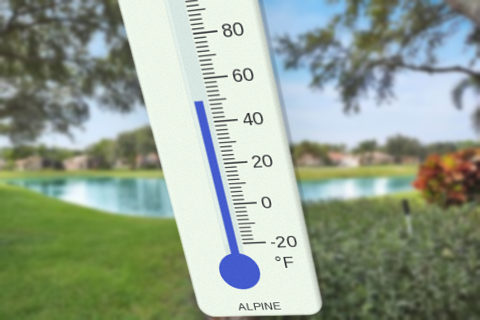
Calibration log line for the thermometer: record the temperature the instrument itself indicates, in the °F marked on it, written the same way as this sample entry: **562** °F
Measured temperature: **50** °F
